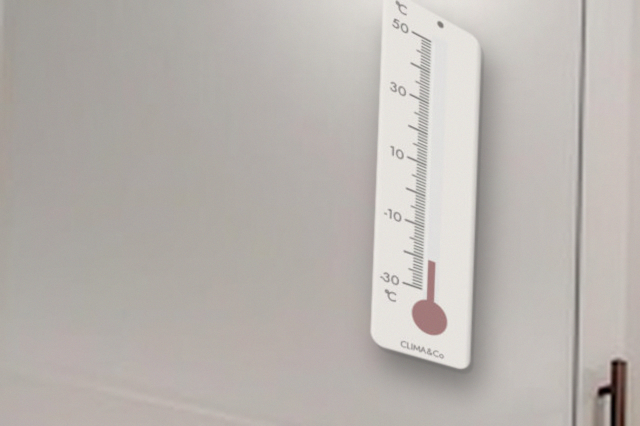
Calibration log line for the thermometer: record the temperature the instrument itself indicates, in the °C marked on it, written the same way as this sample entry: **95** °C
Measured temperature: **-20** °C
